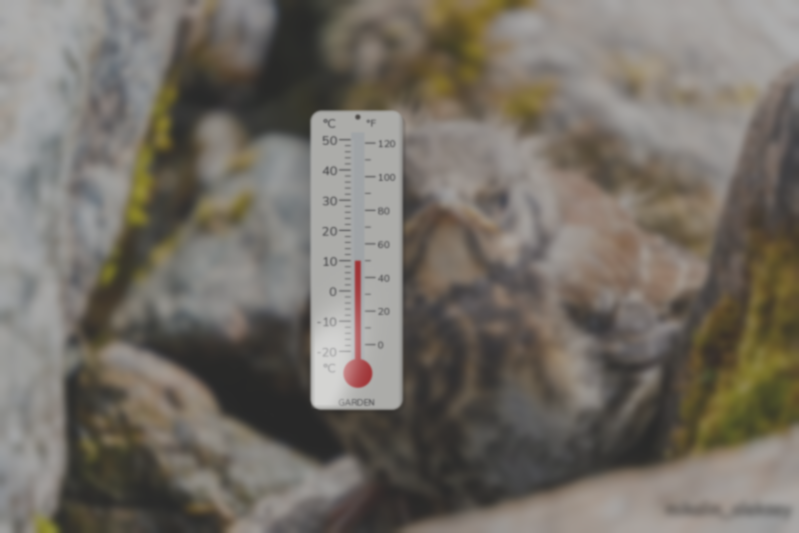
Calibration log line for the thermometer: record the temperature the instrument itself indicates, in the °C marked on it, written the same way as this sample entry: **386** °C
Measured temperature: **10** °C
